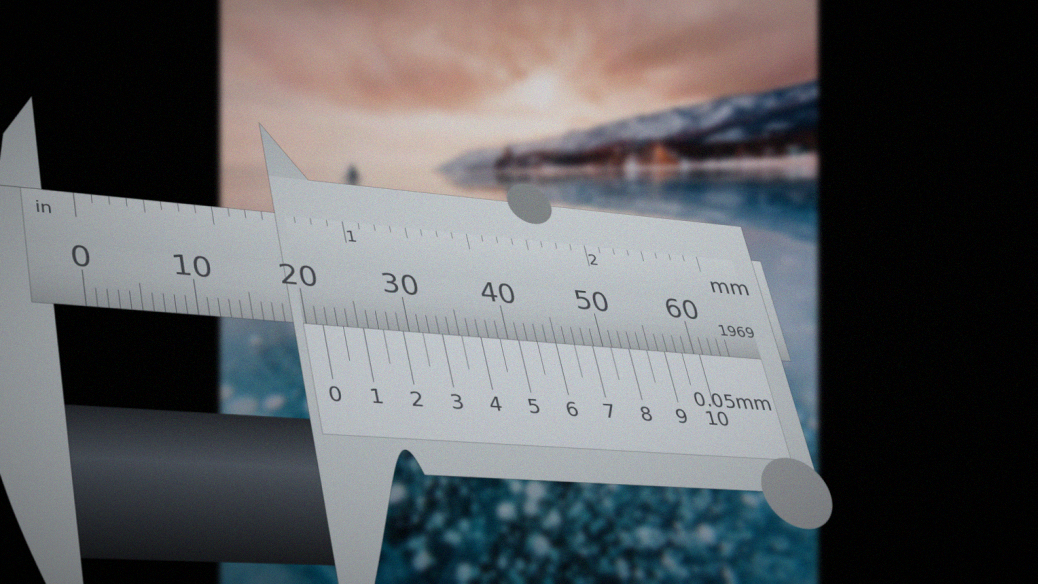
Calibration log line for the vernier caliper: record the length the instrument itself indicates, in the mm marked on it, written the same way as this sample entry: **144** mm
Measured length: **21.6** mm
